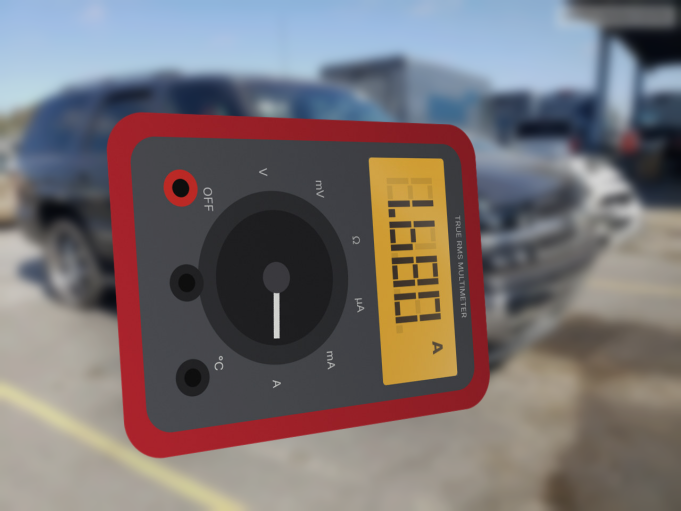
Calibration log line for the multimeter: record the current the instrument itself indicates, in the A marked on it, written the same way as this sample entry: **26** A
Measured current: **1.680** A
